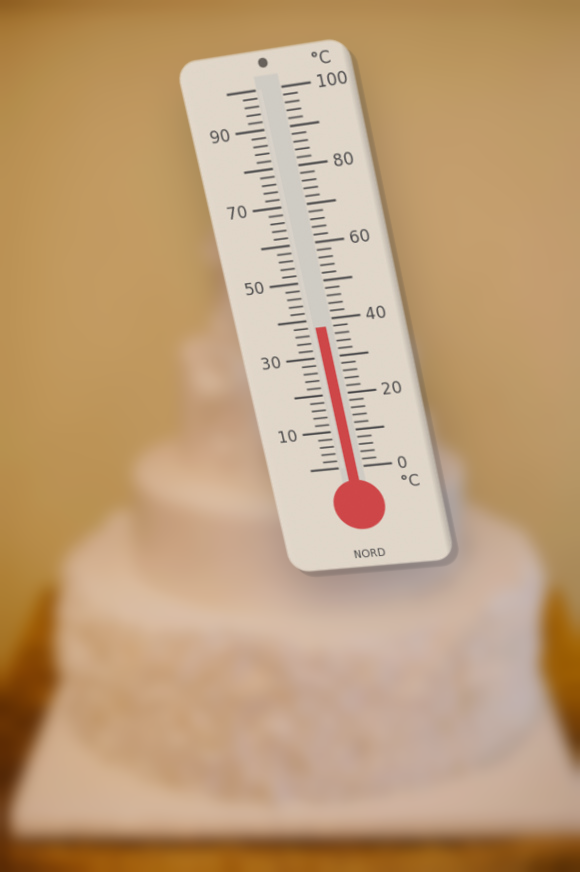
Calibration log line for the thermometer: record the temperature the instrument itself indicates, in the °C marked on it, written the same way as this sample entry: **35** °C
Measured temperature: **38** °C
